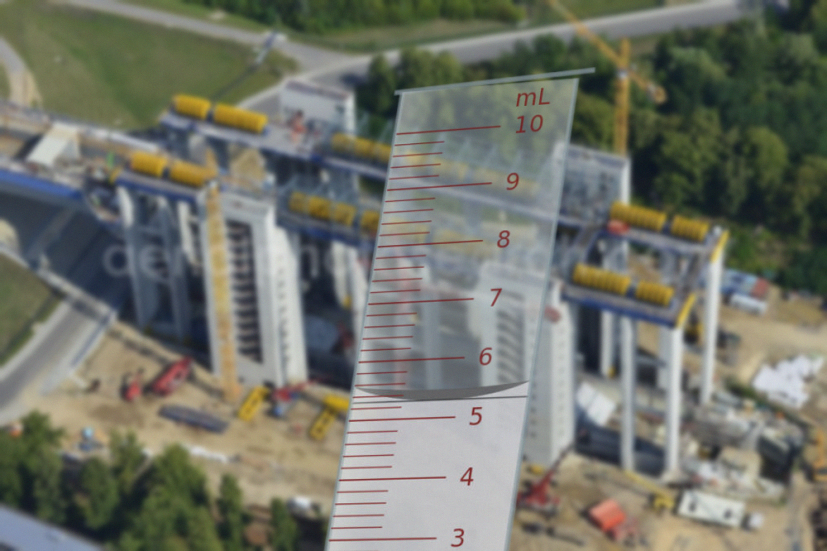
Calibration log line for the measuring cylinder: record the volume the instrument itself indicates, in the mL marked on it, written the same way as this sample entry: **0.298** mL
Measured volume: **5.3** mL
